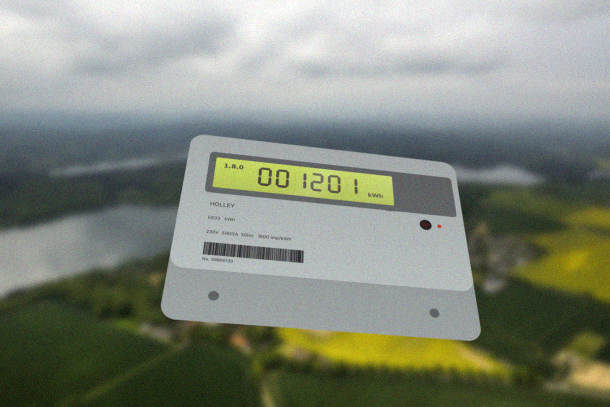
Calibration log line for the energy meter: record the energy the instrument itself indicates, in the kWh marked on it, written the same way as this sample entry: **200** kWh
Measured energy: **1201** kWh
